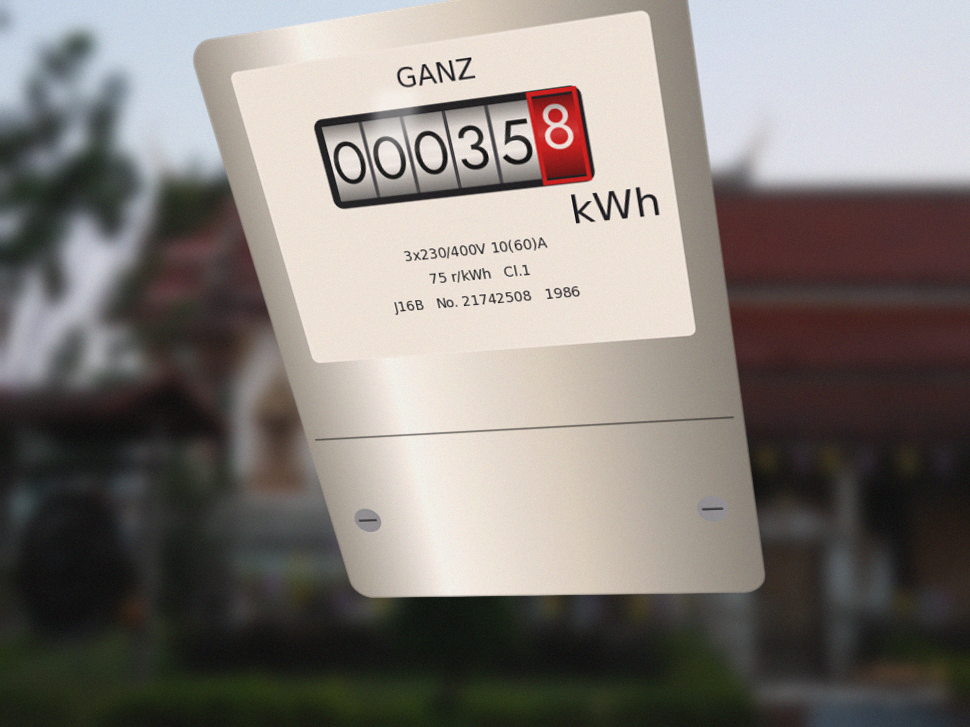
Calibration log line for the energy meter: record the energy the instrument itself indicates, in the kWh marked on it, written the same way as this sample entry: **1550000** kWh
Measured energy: **35.8** kWh
